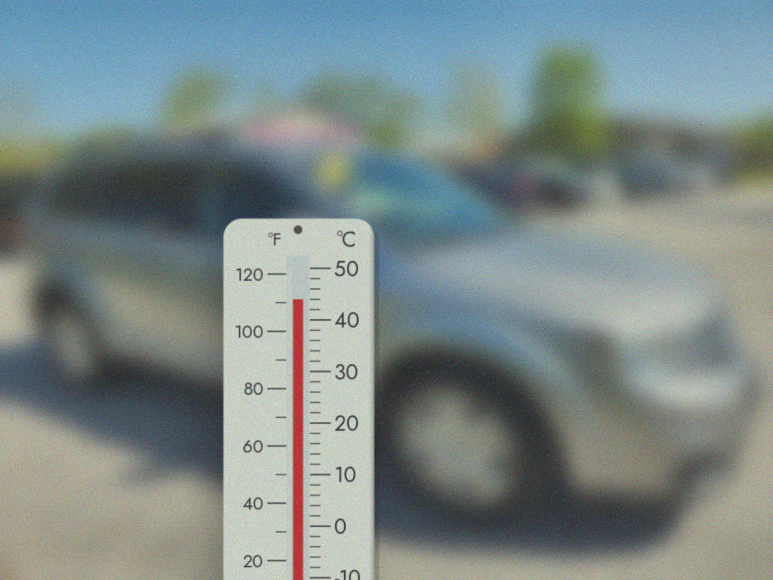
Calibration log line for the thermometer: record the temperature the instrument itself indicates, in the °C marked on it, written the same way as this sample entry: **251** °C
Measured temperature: **44** °C
